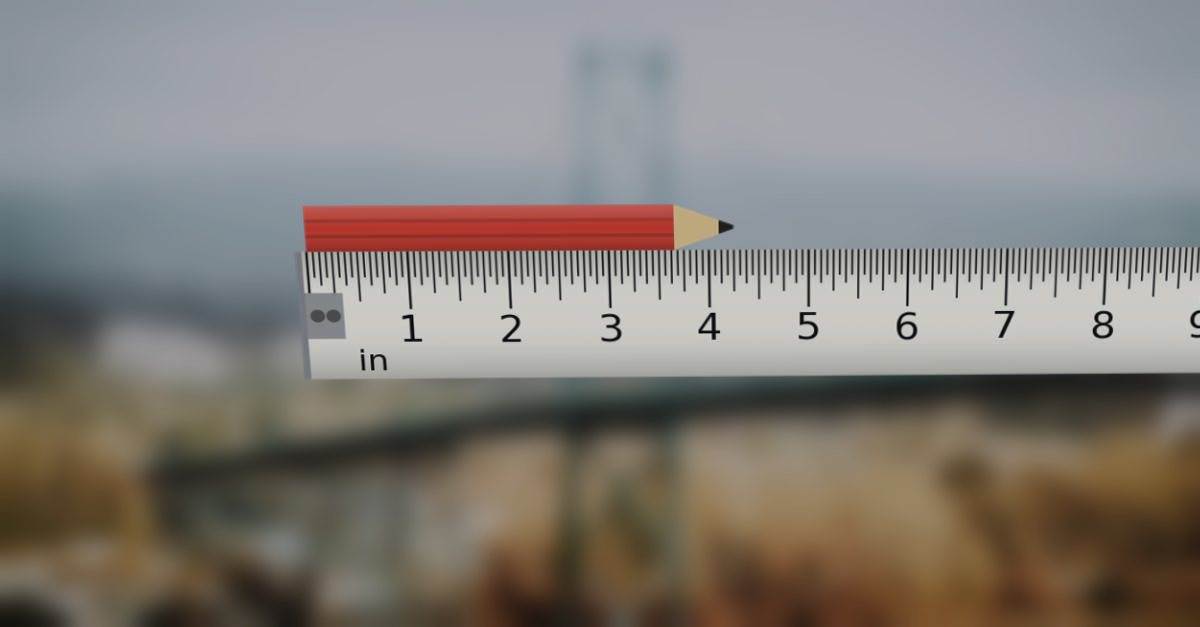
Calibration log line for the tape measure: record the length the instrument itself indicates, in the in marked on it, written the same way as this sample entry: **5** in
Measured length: **4.25** in
